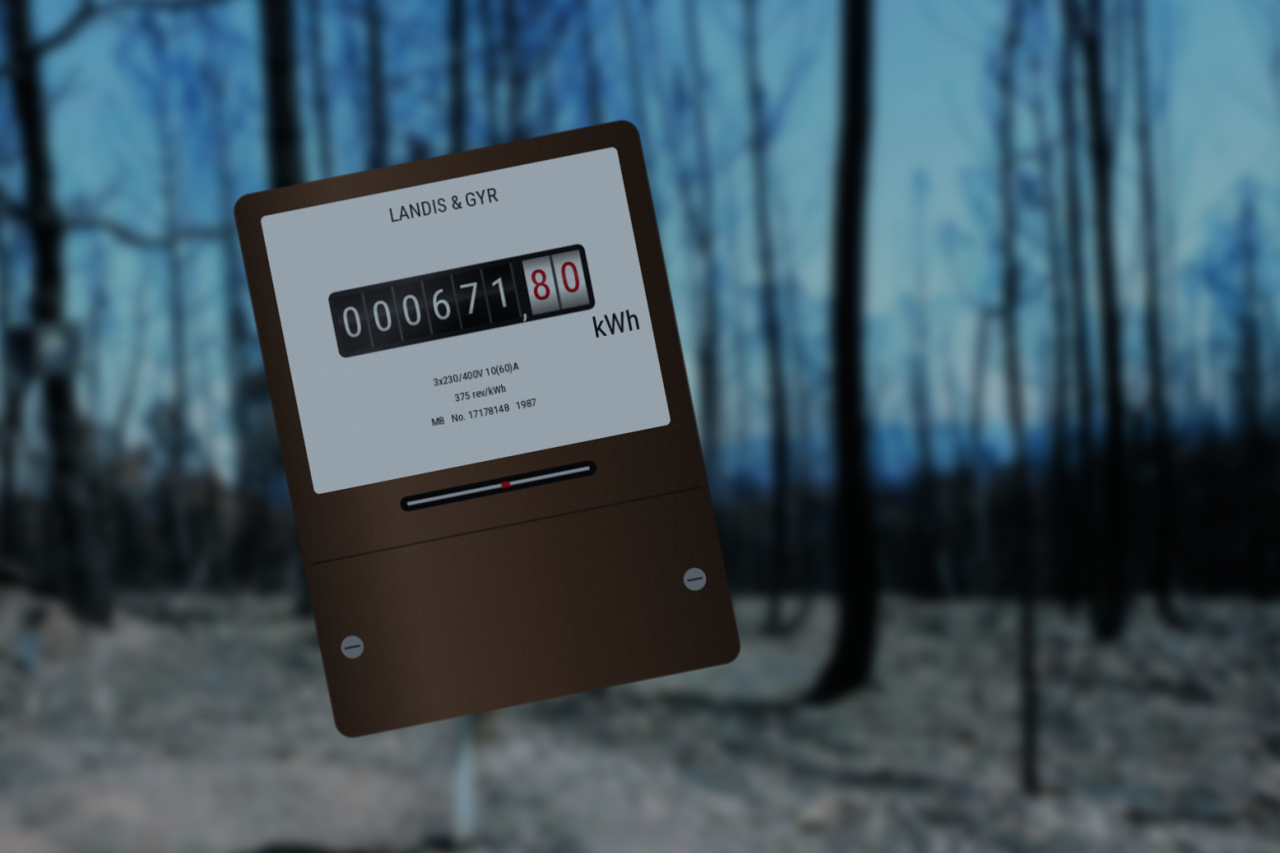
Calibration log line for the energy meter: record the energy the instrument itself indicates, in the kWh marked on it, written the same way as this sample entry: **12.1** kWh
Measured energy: **671.80** kWh
